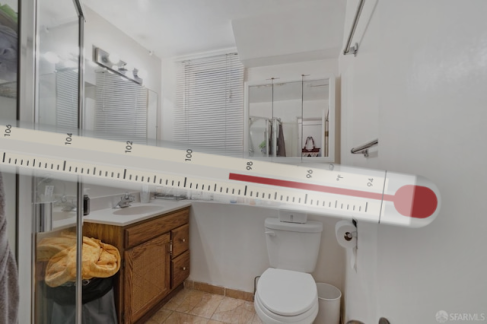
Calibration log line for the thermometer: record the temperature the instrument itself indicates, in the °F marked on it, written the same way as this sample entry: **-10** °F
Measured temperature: **98.6** °F
